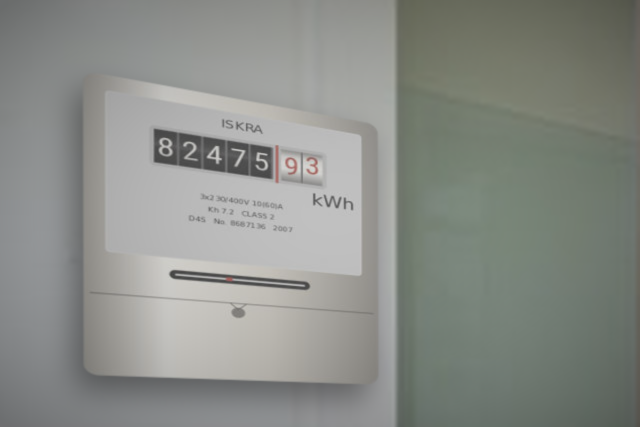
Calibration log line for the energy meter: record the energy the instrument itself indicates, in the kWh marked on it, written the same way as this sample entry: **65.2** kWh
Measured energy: **82475.93** kWh
